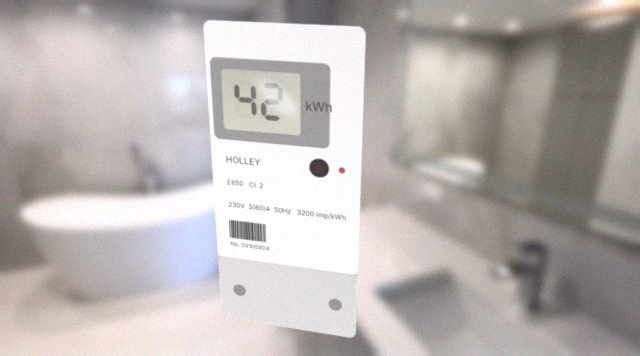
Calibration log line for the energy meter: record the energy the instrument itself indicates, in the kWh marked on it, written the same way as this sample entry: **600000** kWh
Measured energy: **42** kWh
